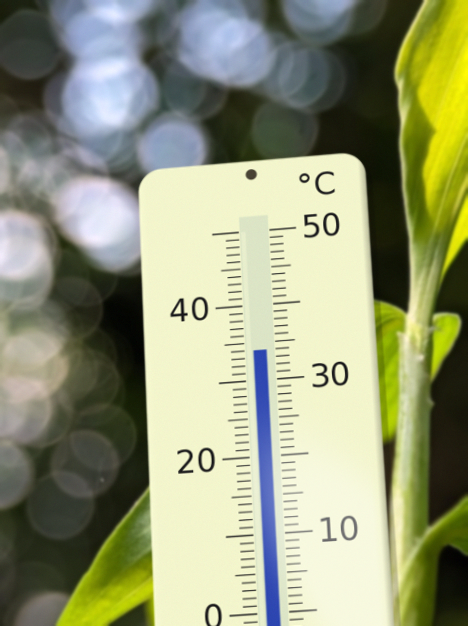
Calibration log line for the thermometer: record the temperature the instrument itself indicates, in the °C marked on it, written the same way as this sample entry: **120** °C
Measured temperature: **34** °C
